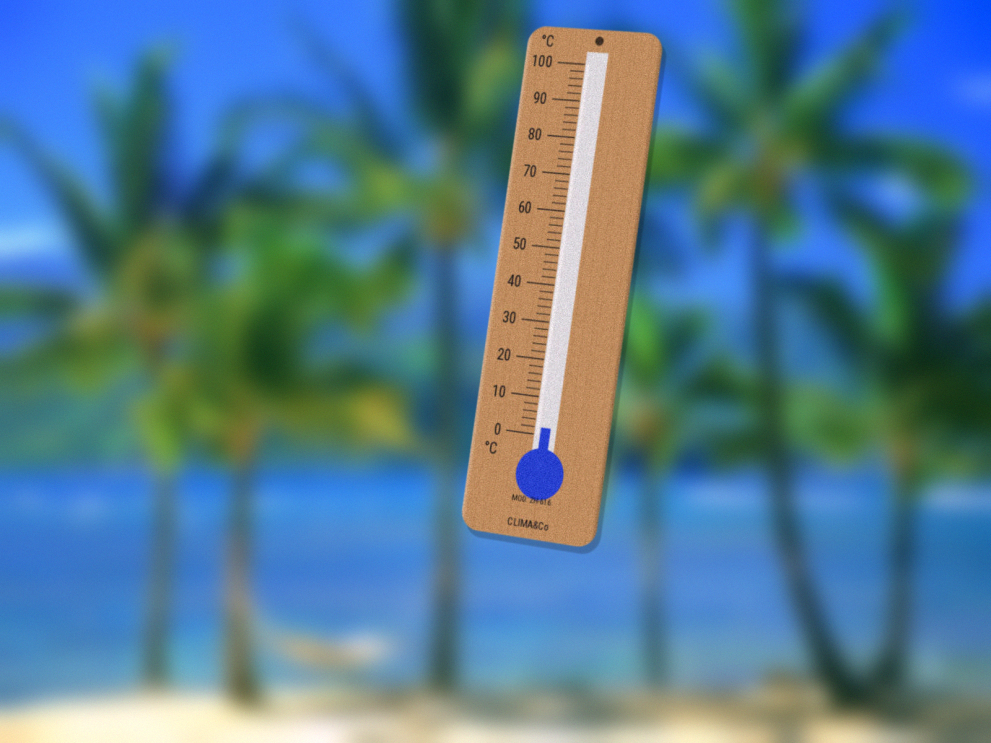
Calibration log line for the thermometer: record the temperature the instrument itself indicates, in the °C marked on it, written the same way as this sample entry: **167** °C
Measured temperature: **2** °C
